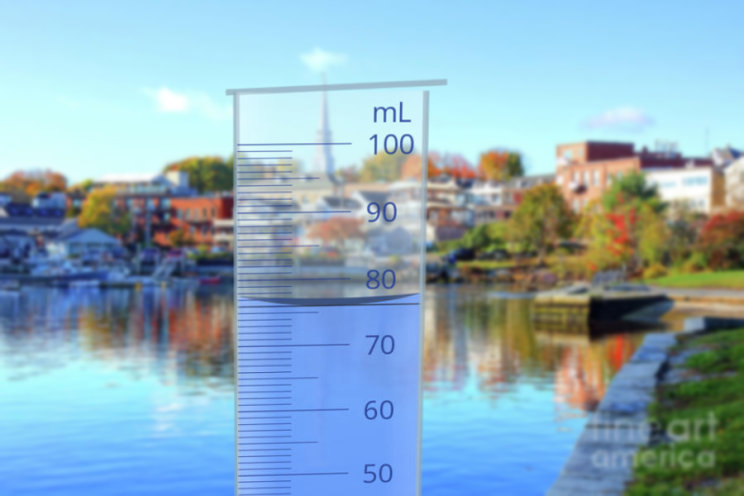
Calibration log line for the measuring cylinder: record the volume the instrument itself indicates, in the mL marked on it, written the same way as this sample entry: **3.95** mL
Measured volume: **76** mL
